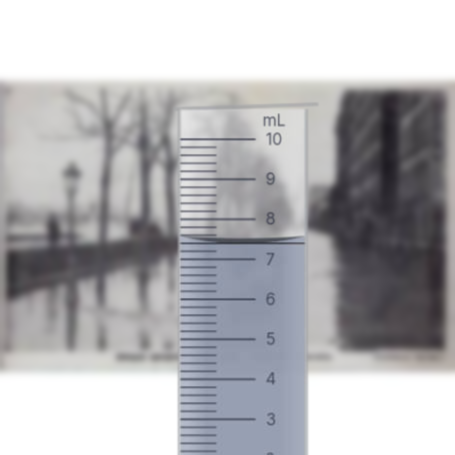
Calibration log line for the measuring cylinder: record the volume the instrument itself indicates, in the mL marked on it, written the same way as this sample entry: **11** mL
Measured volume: **7.4** mL
